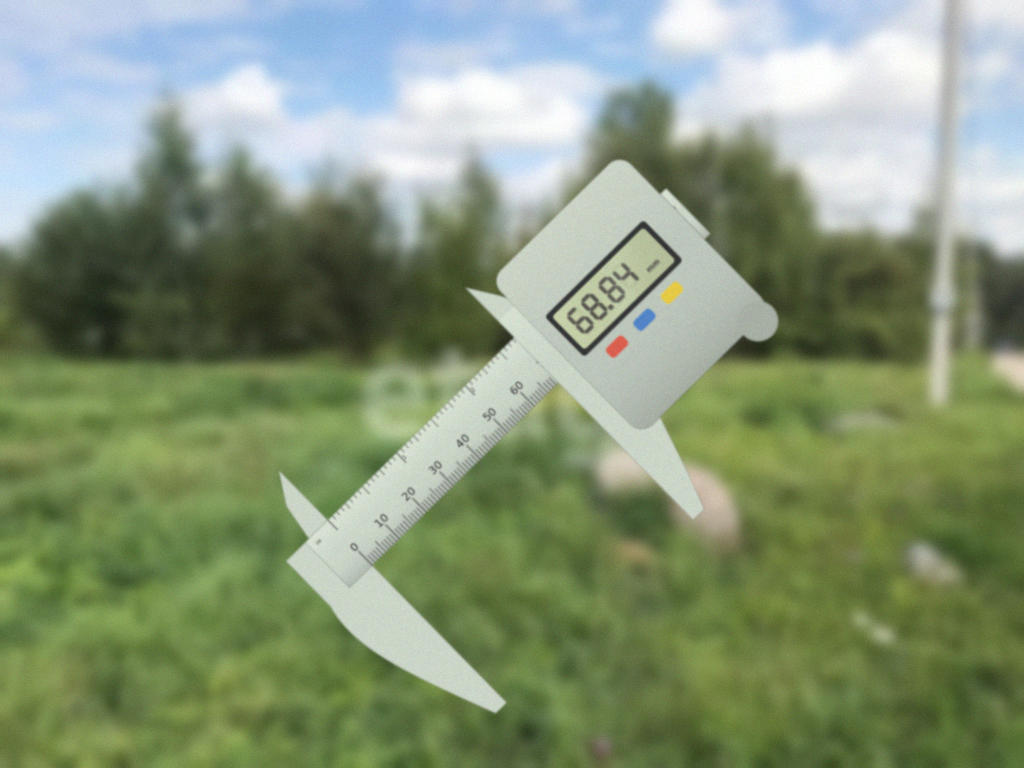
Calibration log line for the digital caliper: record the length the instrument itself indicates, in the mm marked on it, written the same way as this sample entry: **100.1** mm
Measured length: **68.84** mm
